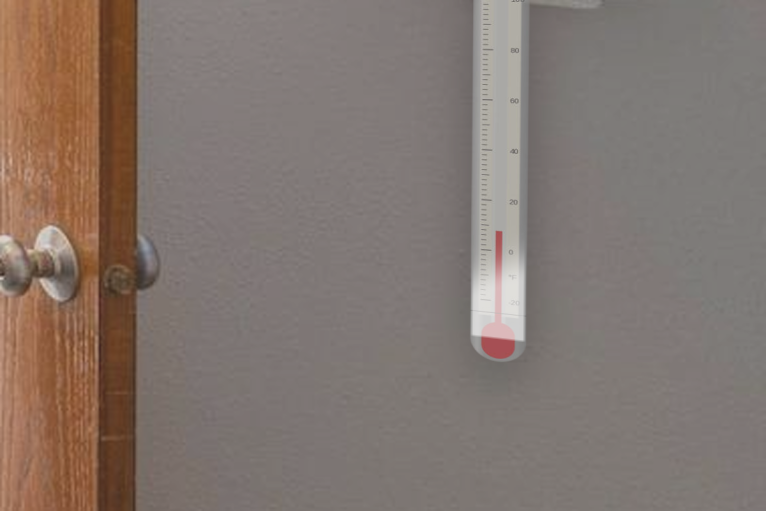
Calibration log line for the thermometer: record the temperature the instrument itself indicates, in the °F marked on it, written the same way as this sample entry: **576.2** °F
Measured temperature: **8** °F
